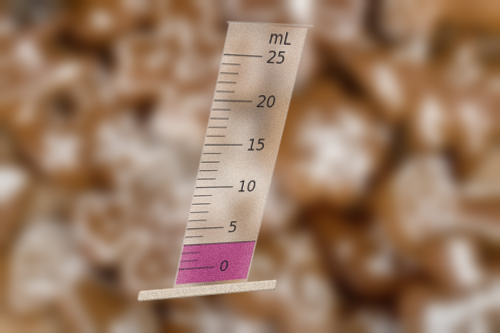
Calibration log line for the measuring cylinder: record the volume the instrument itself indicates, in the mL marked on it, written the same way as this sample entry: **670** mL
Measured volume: **3** mL
